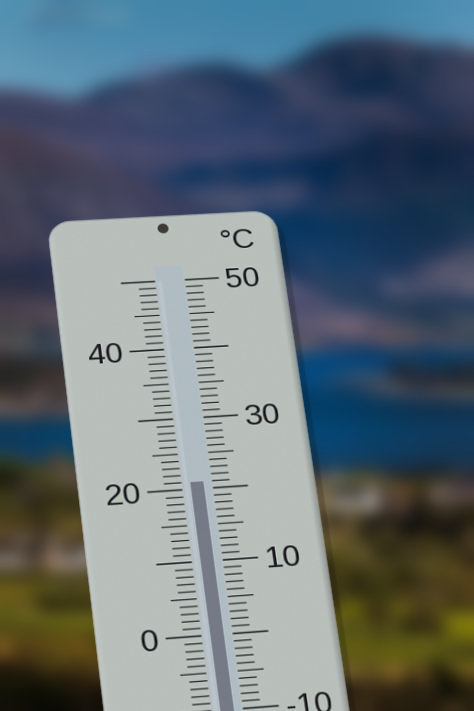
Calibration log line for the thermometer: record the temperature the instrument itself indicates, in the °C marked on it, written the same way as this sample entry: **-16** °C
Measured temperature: **21** °C
